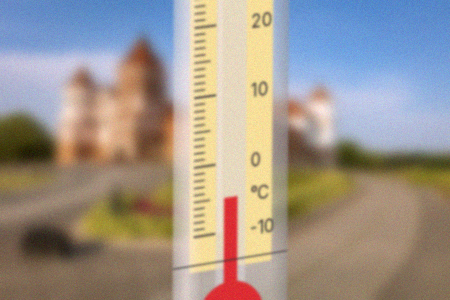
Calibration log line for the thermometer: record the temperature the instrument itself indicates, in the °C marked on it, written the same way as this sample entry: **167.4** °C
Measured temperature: **-5** °C
